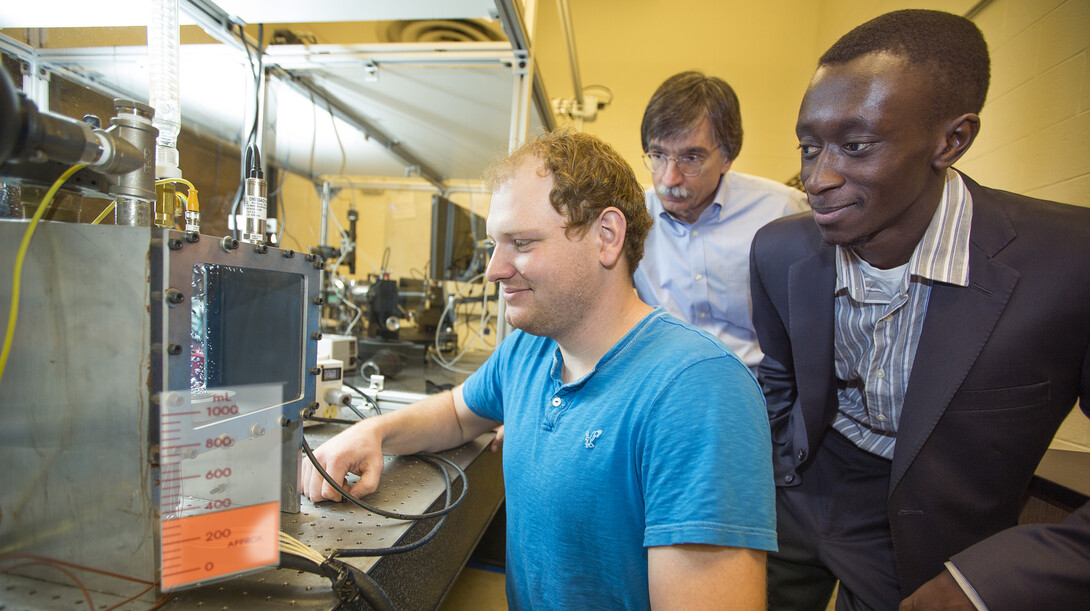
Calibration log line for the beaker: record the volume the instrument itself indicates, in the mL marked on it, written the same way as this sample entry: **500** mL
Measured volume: **350** mL
